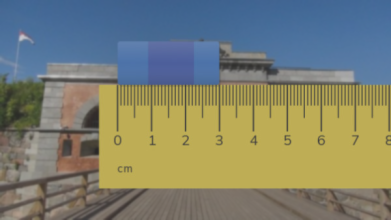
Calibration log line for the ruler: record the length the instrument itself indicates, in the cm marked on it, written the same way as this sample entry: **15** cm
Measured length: **3** cm
